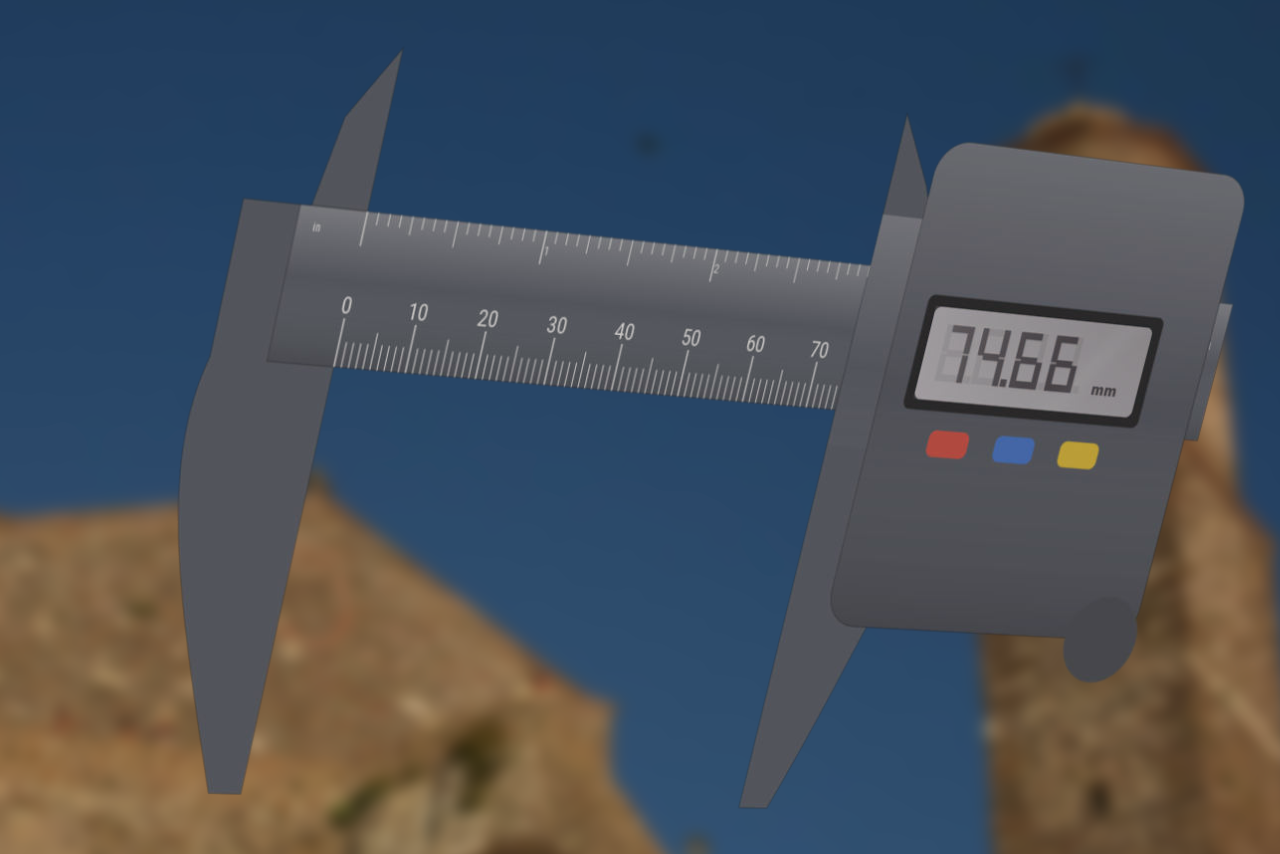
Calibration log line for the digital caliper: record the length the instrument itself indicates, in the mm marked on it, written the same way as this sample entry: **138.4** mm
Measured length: **74.66** mm
